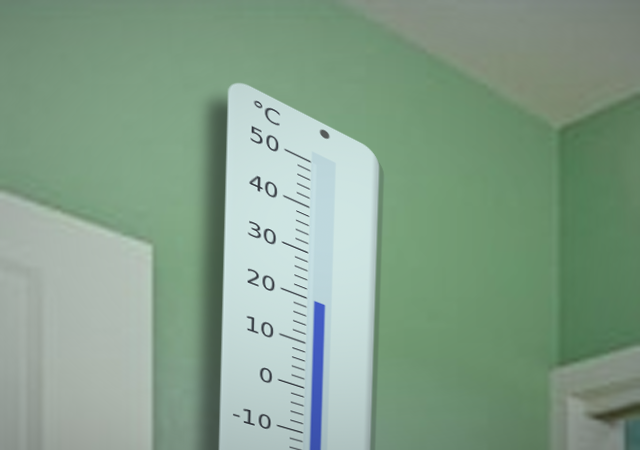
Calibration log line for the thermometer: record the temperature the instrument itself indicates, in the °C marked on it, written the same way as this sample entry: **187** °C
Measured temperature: **20** °C
